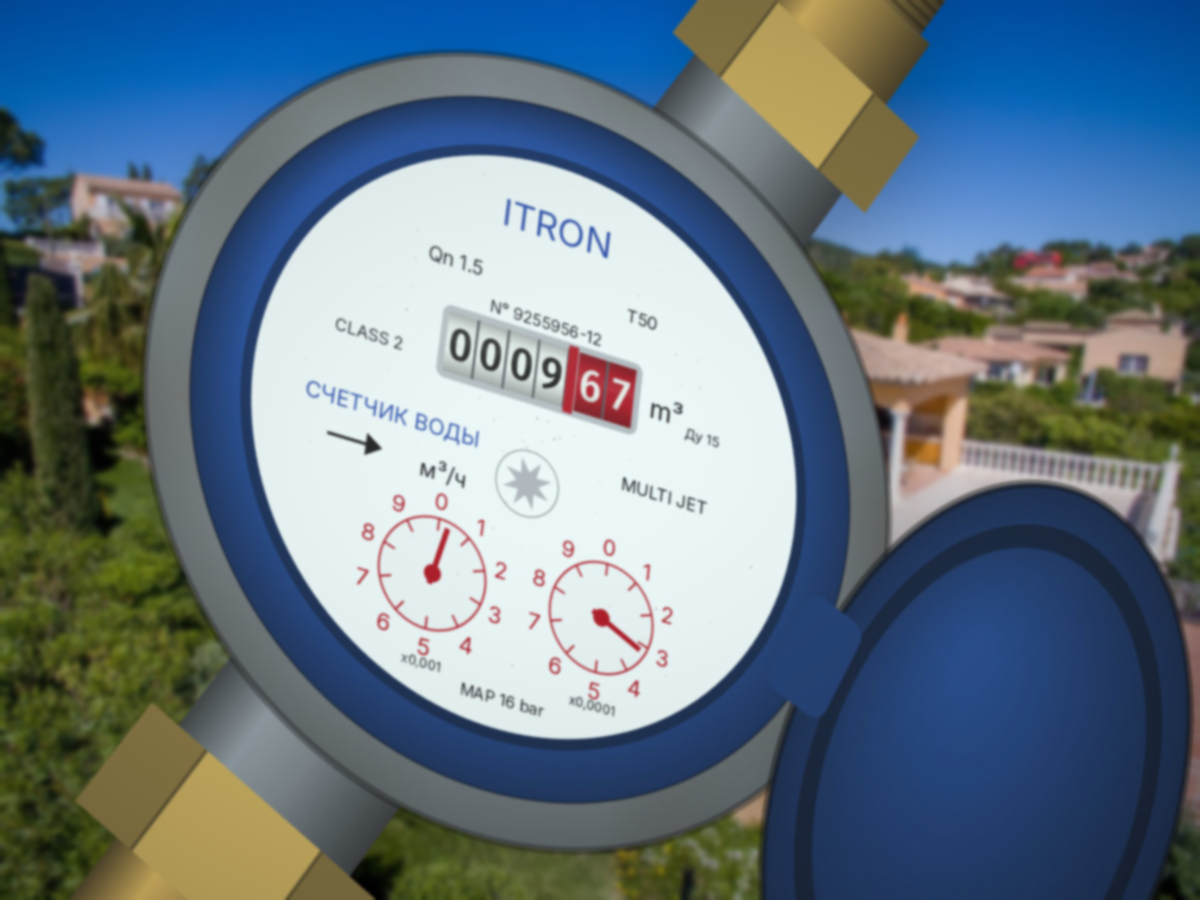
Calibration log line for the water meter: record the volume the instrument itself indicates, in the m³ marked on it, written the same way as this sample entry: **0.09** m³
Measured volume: **9.6703** m³
